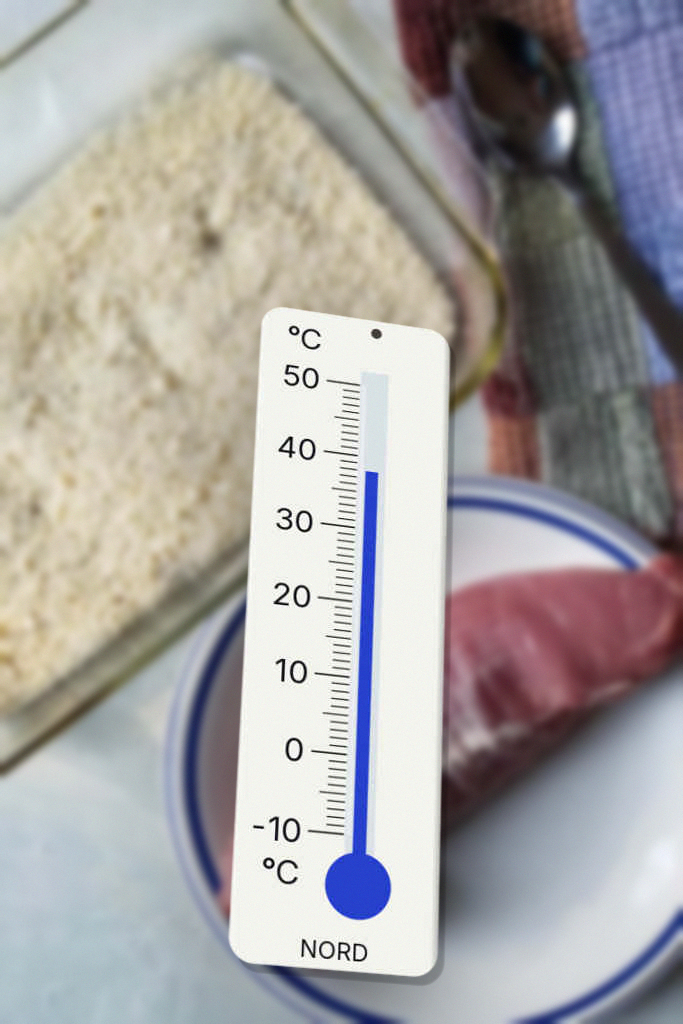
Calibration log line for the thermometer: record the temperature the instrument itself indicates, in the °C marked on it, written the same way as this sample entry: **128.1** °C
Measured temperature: **38** °C
